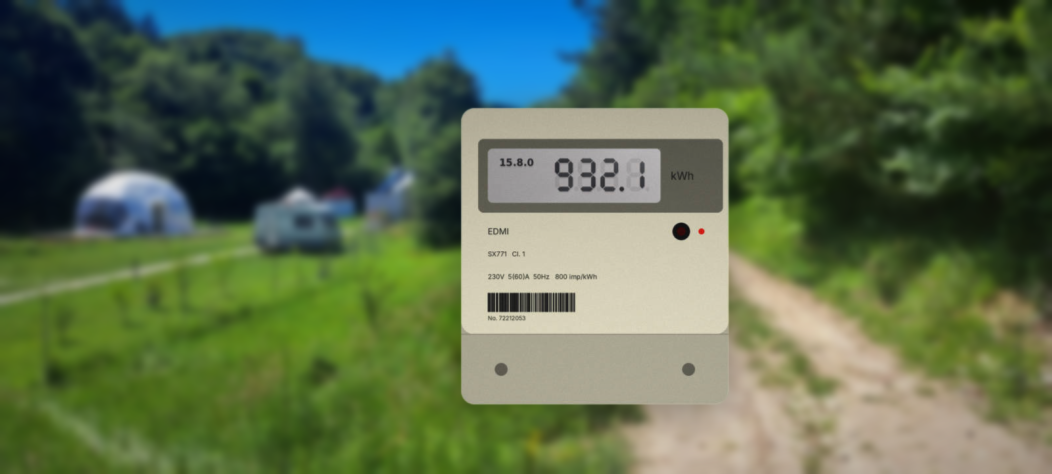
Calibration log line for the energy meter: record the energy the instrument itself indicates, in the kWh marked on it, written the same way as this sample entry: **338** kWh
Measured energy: **932.1** kWh
